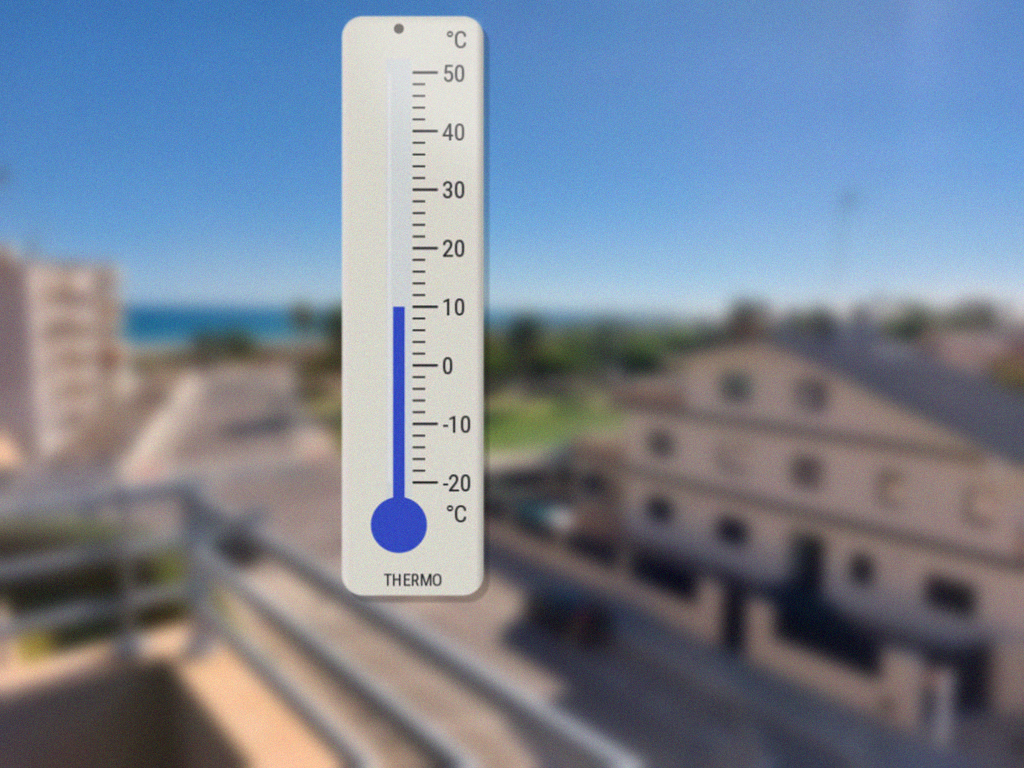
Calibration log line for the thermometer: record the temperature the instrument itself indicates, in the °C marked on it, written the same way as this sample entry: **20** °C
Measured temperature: **10** °C
